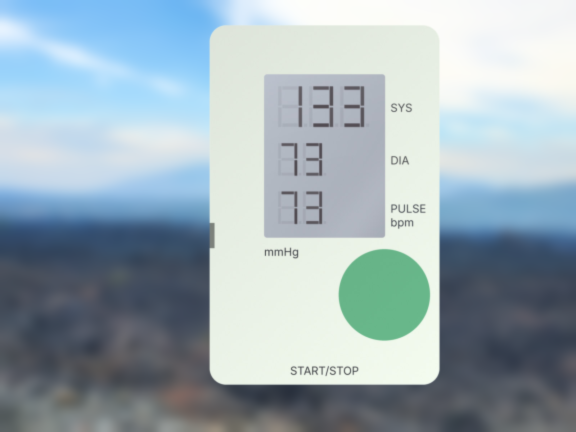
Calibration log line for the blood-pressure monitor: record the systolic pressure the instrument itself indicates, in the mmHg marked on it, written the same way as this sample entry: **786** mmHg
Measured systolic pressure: **133** mmHg
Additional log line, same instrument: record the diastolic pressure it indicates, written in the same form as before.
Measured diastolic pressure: **73** mmHg
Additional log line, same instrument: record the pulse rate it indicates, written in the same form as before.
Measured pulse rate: **73** bpm
